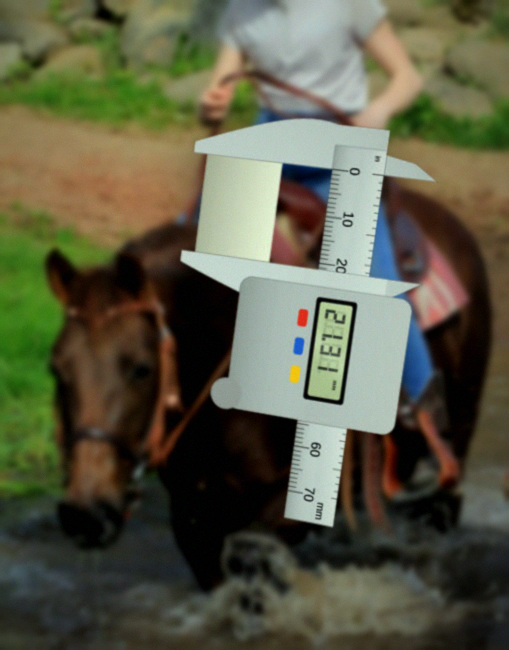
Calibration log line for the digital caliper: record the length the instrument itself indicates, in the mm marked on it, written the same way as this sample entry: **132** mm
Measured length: **21.31** mm
